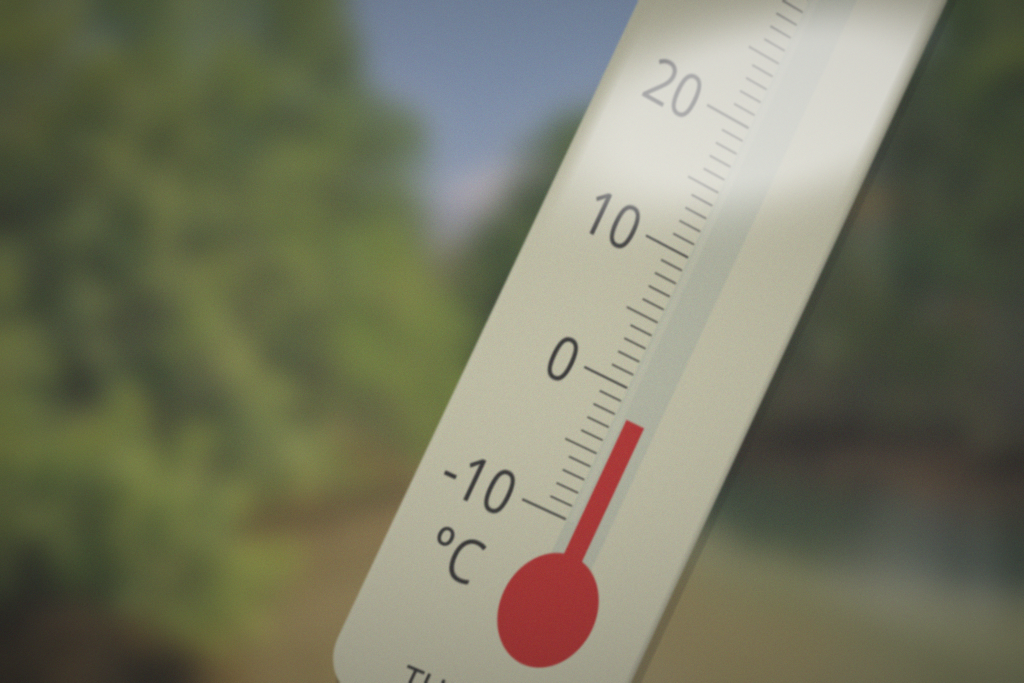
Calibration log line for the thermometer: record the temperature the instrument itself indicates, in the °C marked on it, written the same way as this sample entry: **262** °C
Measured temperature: **-2** °C
